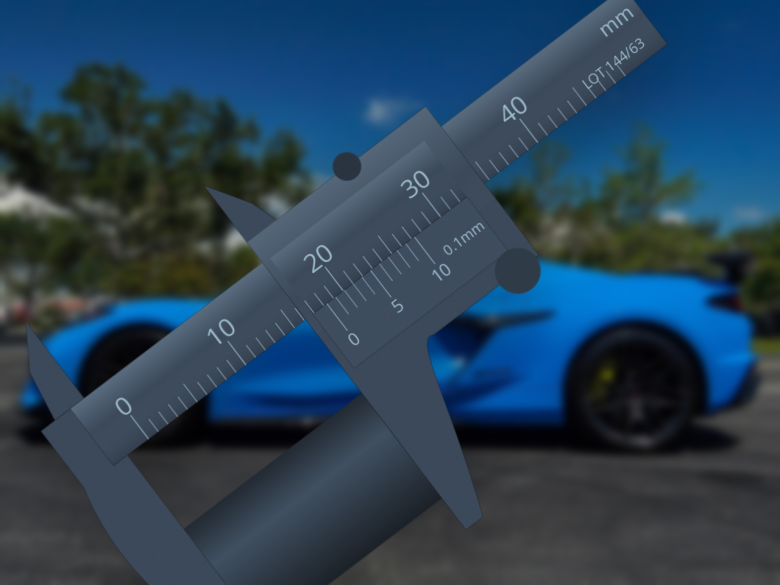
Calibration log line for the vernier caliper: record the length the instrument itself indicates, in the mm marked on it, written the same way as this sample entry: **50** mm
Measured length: **18.3** mm
